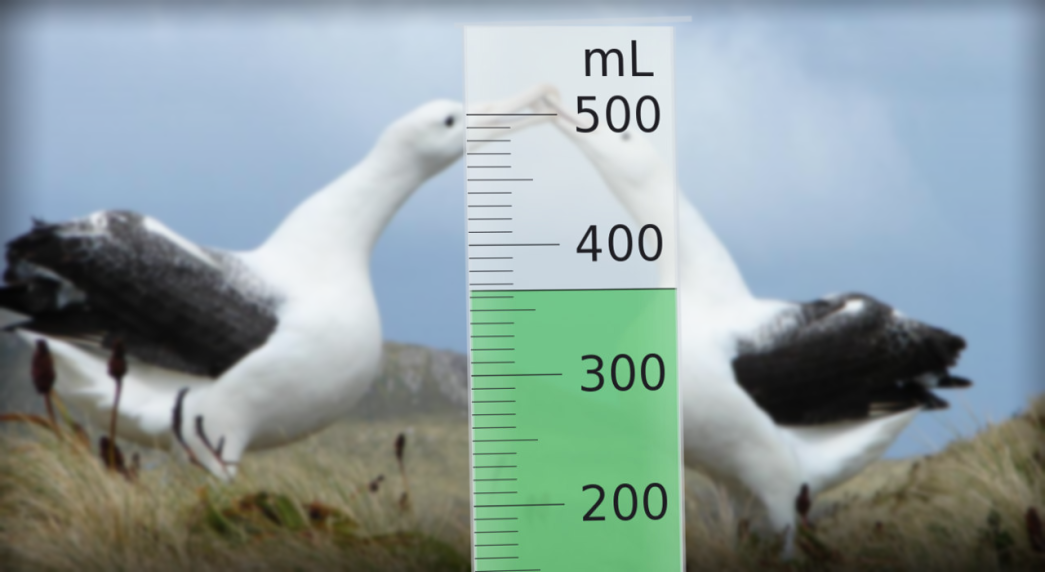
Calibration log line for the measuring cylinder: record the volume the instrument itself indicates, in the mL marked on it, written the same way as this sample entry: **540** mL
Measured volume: **365** mL
